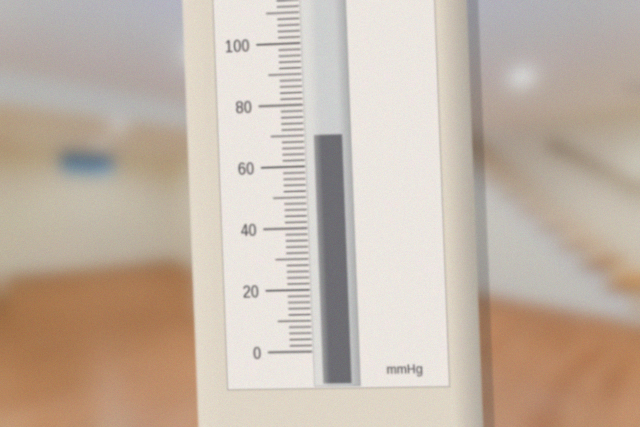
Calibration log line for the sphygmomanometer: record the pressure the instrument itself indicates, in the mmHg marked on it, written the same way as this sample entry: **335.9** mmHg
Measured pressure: **70** mmHg
